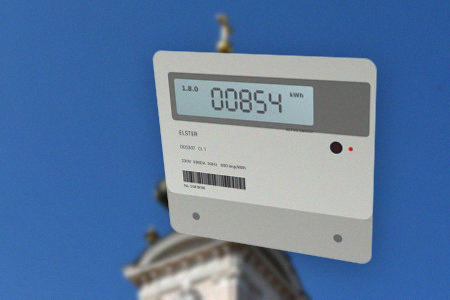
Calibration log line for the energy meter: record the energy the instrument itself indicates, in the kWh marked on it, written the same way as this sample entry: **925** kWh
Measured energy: **854** kWh
